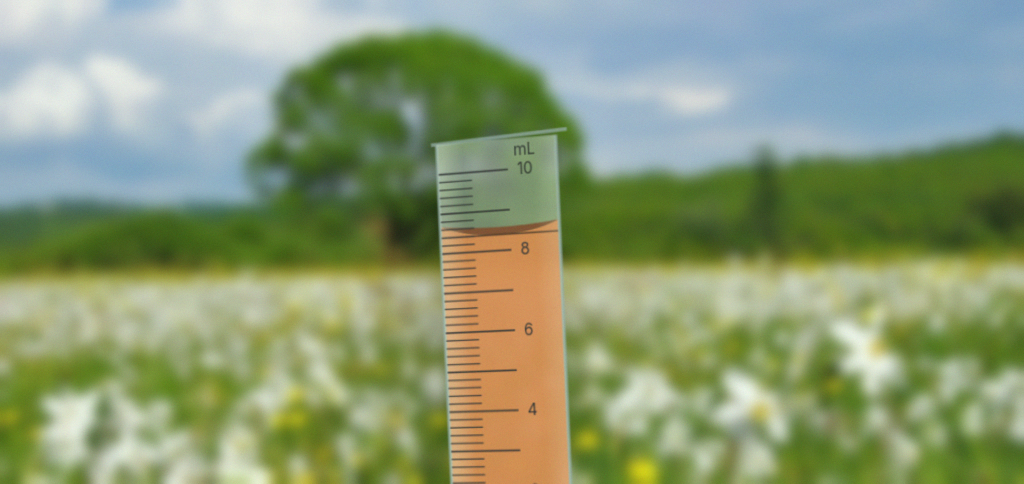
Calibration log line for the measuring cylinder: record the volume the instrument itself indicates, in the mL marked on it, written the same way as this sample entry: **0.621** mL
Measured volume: **8.4** mL
